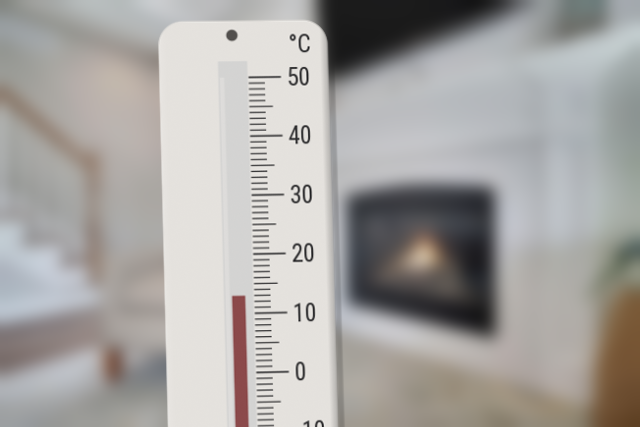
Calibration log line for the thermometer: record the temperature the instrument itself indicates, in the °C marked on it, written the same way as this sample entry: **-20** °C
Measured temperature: **13** °C
